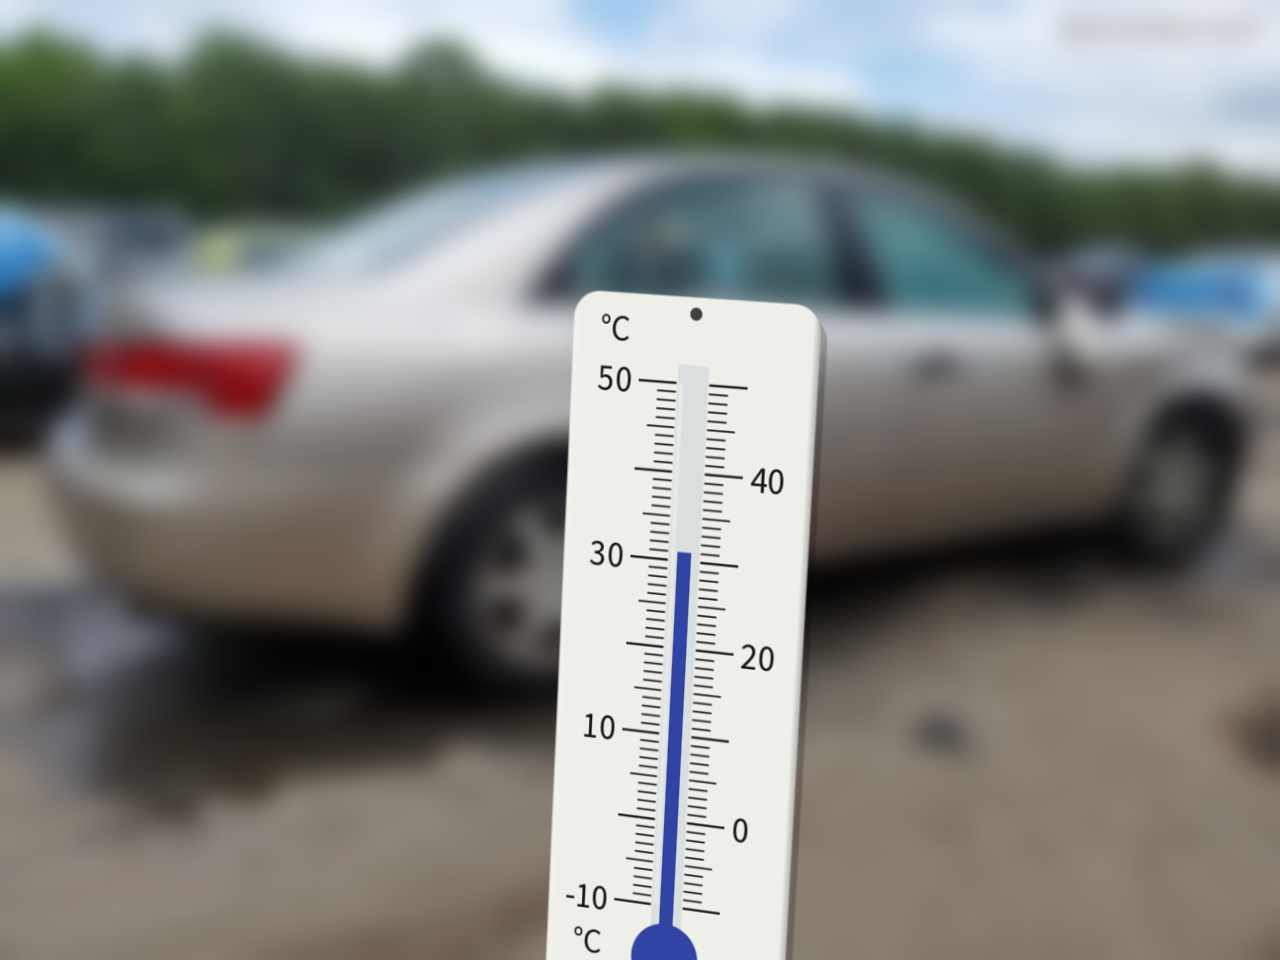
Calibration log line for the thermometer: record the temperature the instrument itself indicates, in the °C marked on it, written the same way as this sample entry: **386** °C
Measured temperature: **31** °C
